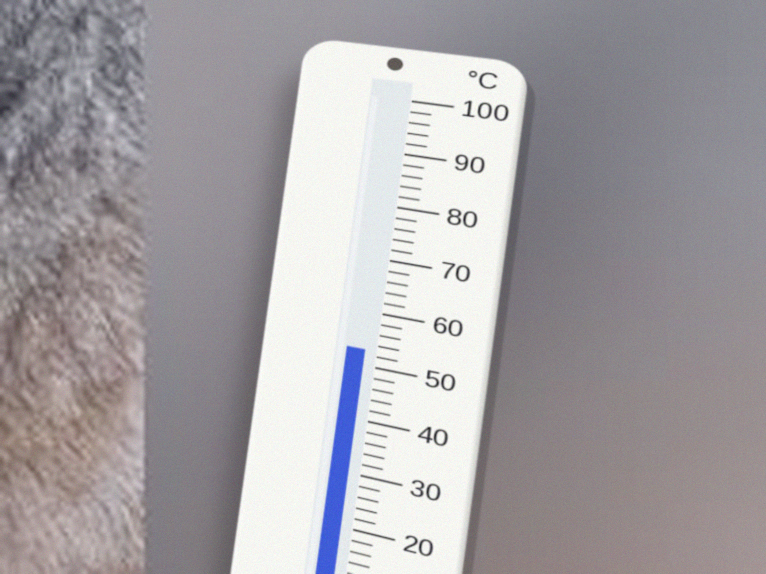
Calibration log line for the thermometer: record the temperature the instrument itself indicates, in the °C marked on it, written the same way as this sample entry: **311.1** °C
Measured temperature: **53** °C
